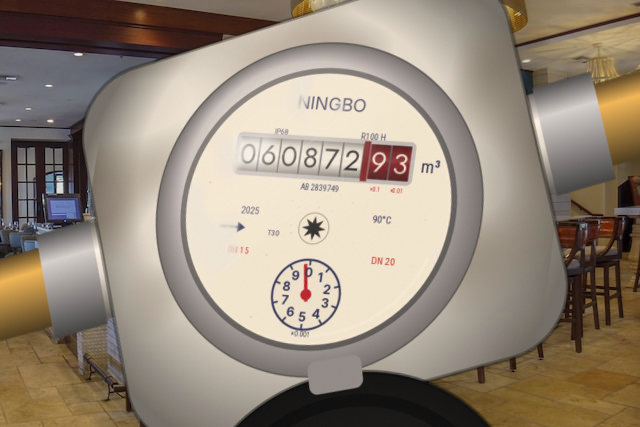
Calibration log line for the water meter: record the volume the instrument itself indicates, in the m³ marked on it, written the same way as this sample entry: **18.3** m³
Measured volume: **60872.929** m³
